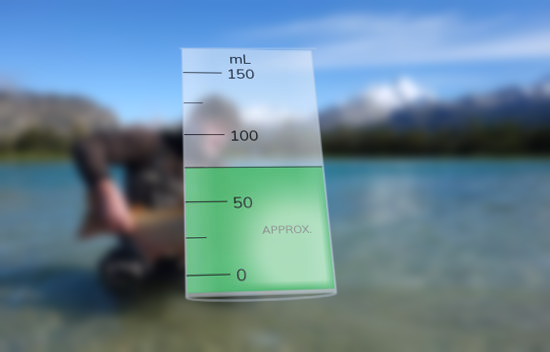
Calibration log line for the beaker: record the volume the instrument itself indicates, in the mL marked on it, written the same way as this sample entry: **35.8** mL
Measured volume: **75** mL
